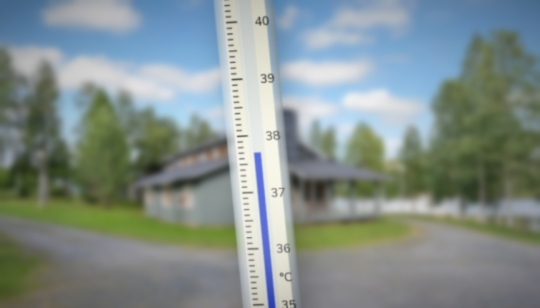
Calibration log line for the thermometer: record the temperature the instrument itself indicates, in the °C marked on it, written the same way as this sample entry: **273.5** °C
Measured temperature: **37.7** °C
